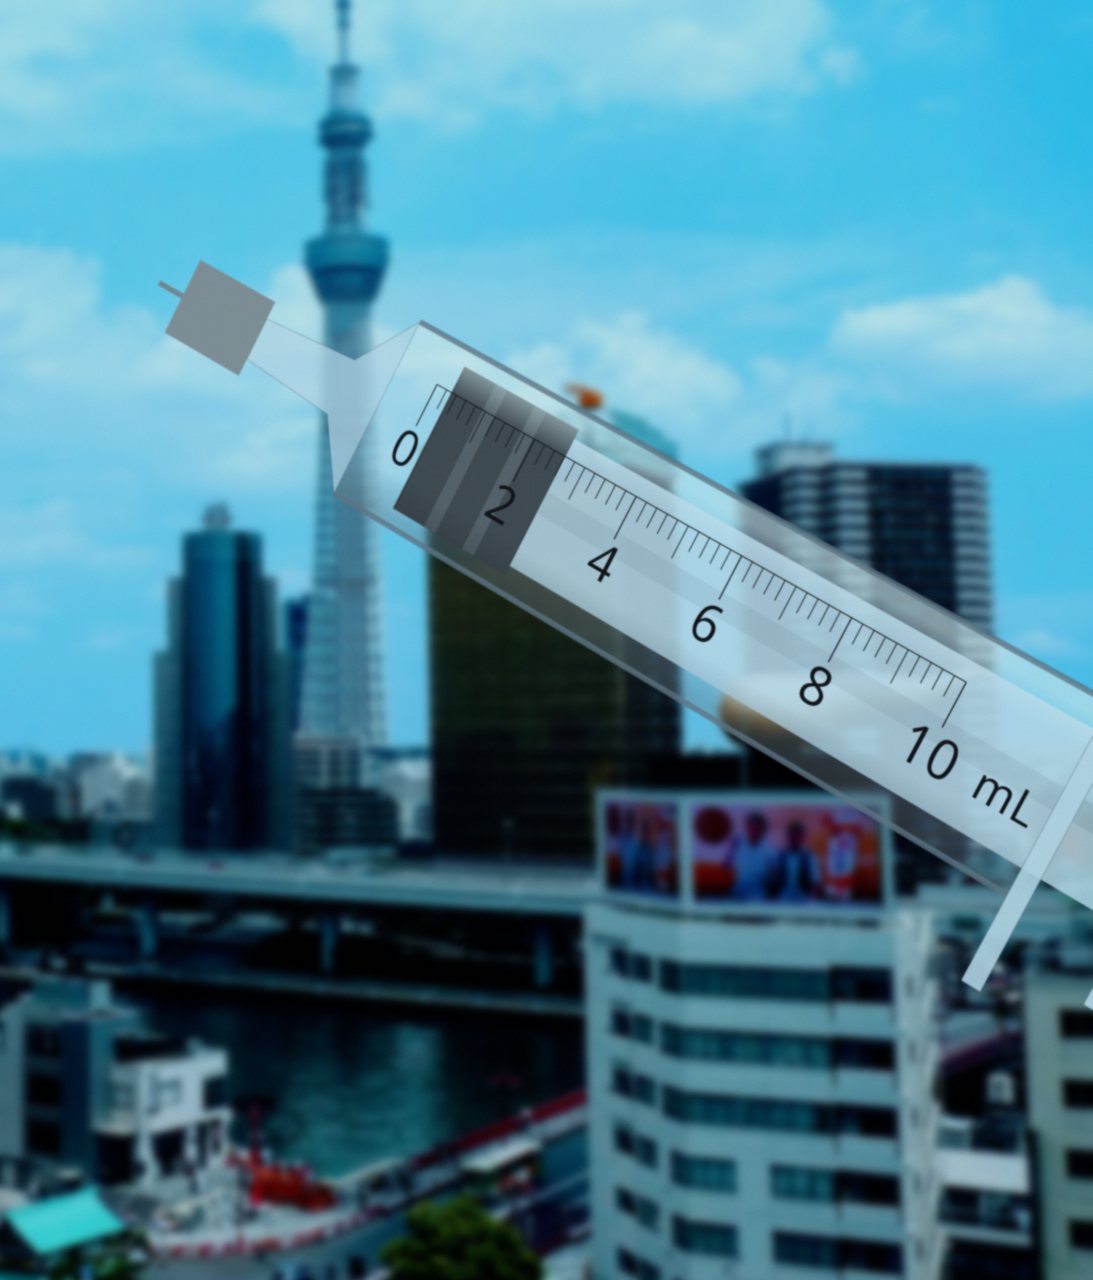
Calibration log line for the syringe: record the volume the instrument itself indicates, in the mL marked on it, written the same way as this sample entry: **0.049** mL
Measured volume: **0.3** mL
